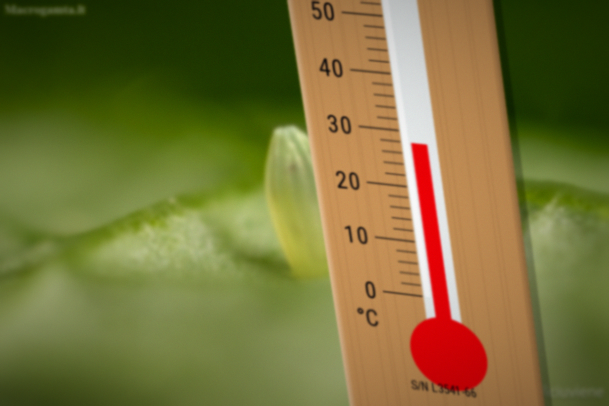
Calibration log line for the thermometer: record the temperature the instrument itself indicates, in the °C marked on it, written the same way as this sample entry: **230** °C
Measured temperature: **28** °C
